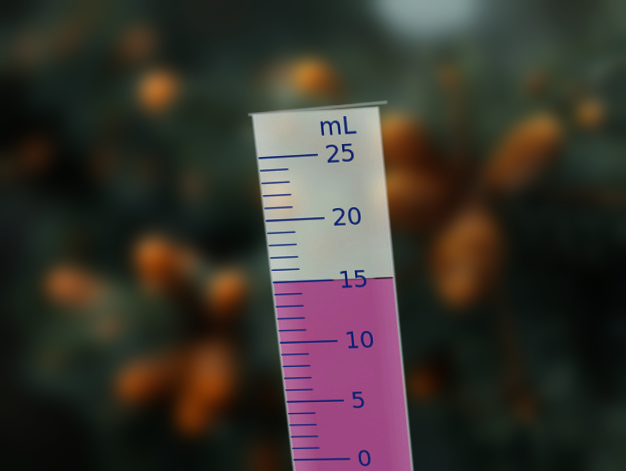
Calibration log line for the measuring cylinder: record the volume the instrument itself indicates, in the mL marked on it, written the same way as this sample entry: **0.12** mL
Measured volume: **15** mL
